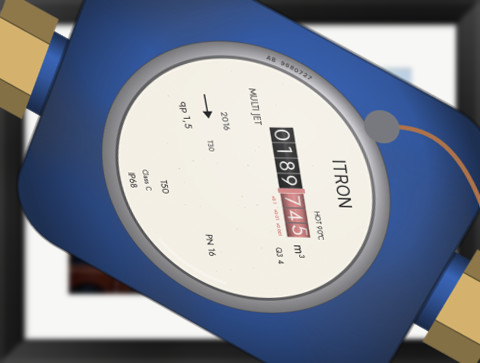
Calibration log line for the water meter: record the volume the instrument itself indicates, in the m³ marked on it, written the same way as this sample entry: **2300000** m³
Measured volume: **189.745** m³
